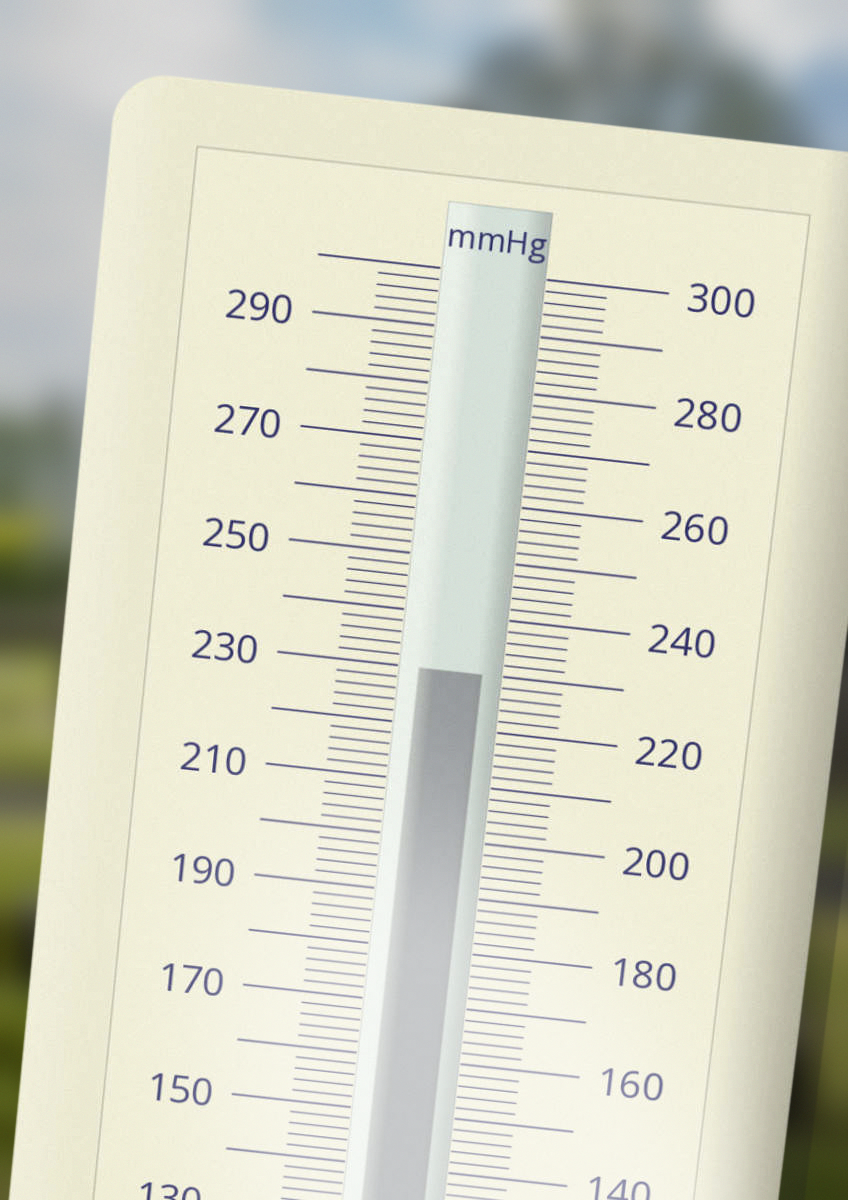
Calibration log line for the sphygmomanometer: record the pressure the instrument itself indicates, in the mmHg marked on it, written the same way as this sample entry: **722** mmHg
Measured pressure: **230** mmHg
